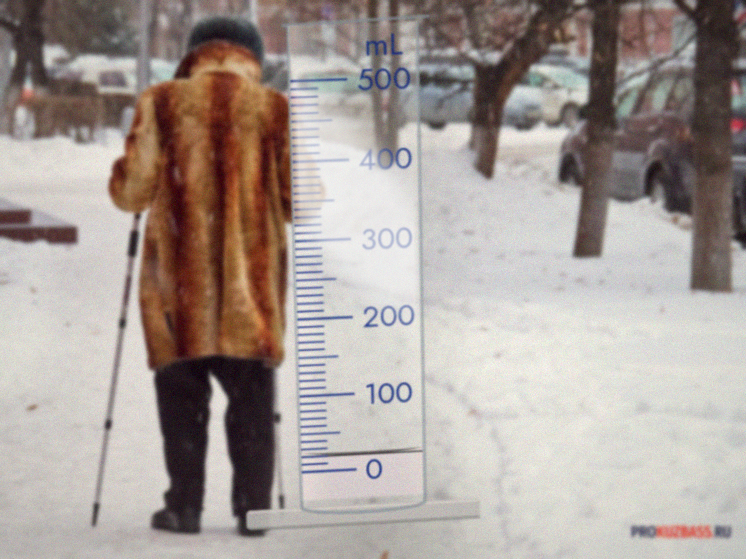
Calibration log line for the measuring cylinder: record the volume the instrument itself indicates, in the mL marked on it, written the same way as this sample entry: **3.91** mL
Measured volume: **20** mL
